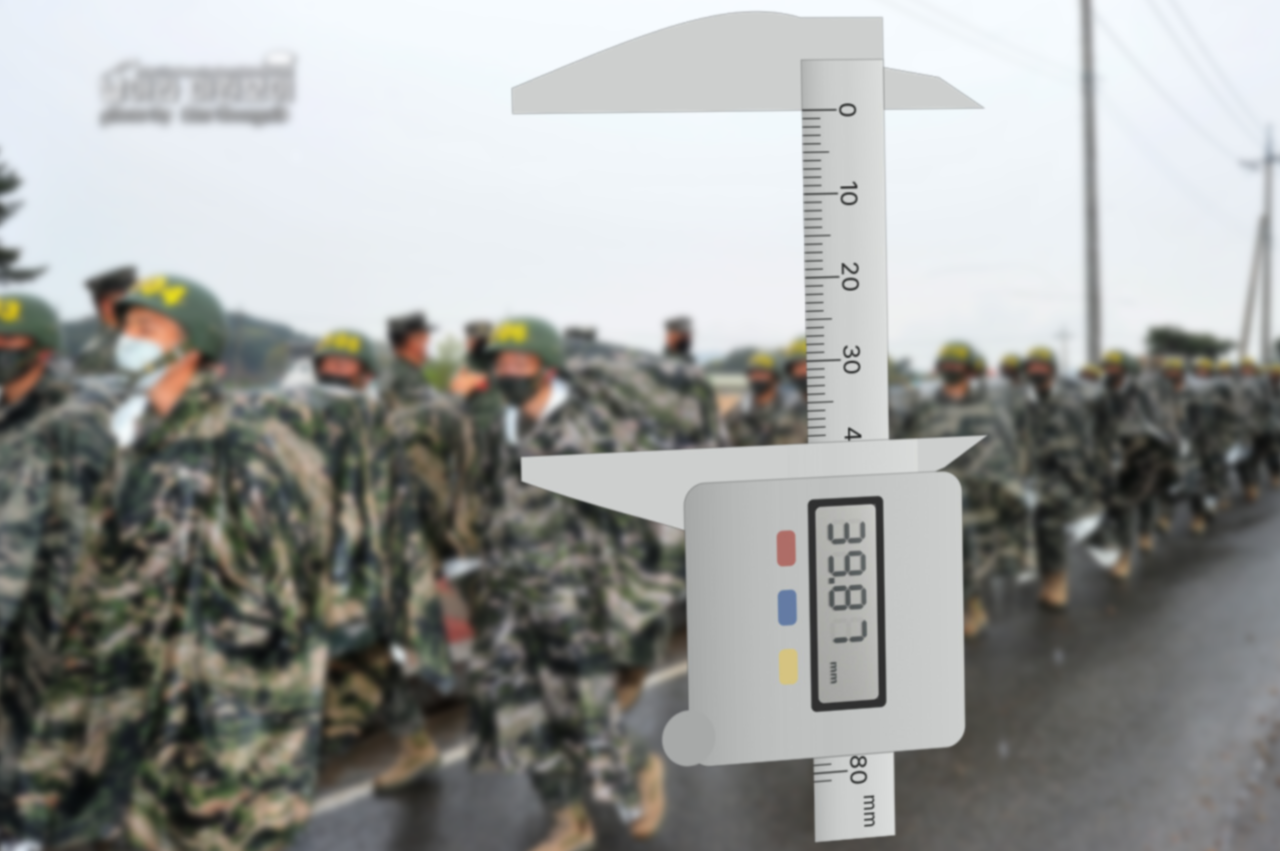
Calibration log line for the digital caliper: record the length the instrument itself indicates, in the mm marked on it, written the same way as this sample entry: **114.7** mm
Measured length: **39.87** mm
